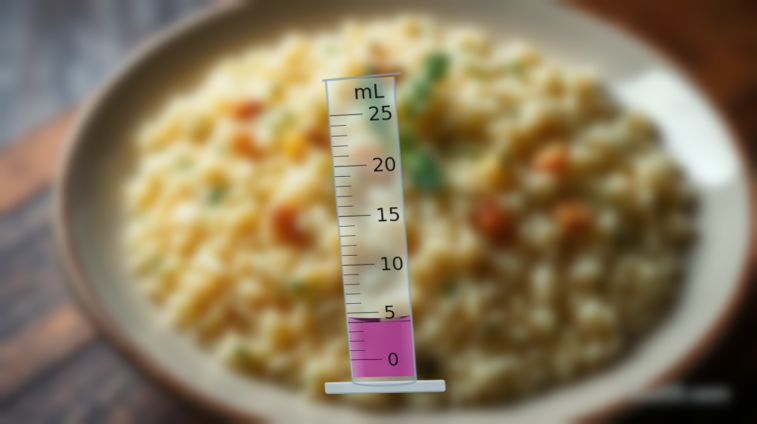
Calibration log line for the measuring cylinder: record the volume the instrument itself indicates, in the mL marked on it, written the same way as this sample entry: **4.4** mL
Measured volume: **4** mL
